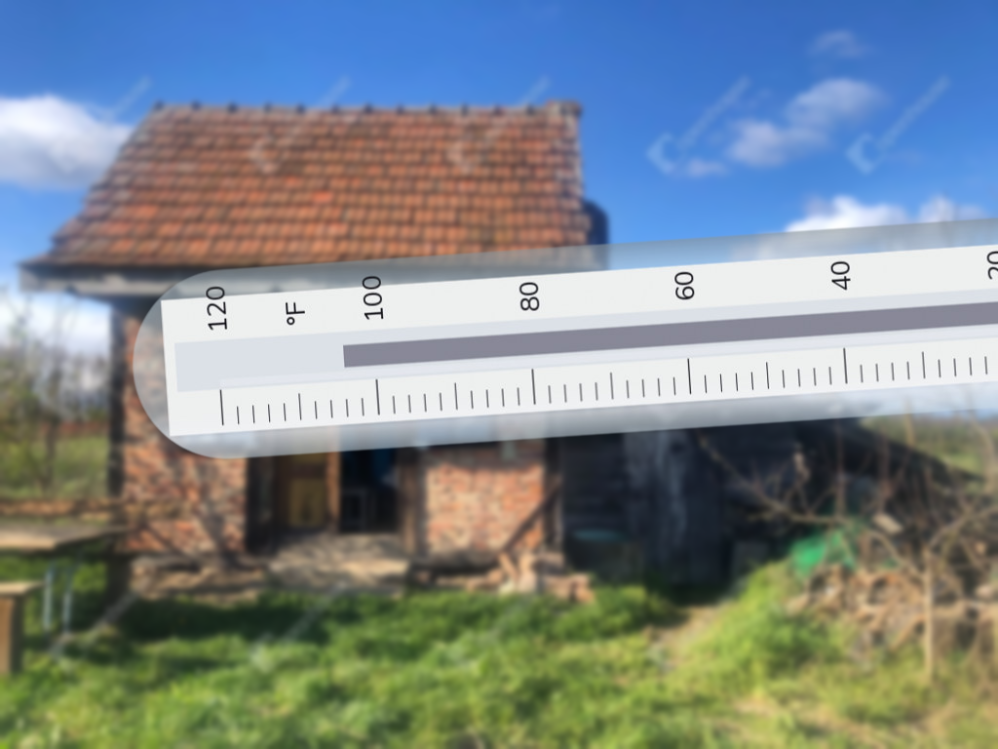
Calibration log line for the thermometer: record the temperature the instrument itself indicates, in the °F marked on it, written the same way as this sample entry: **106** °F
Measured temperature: **104** °F
